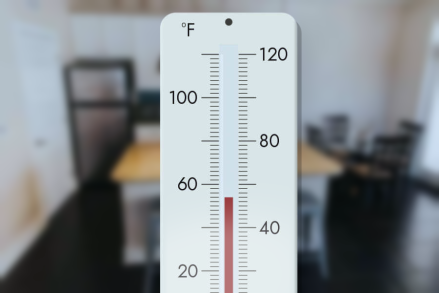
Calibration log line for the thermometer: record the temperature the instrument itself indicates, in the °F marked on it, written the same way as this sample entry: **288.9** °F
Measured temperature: **54** °F
